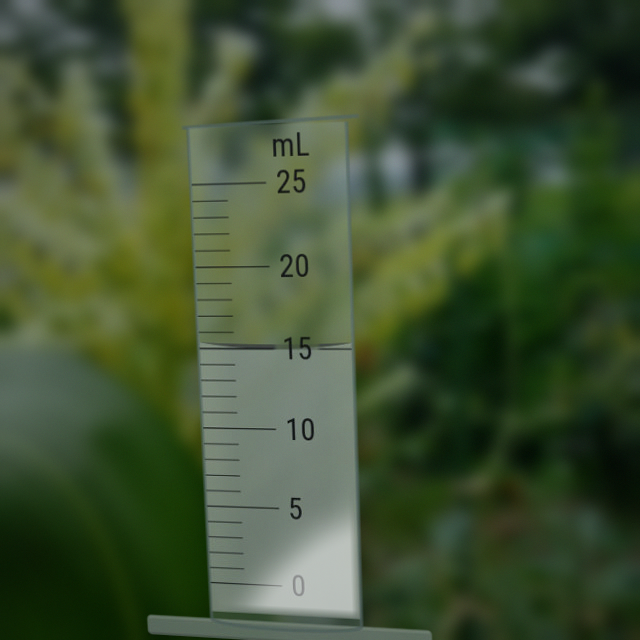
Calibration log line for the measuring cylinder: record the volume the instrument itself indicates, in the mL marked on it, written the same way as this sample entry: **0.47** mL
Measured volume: **15** mL
